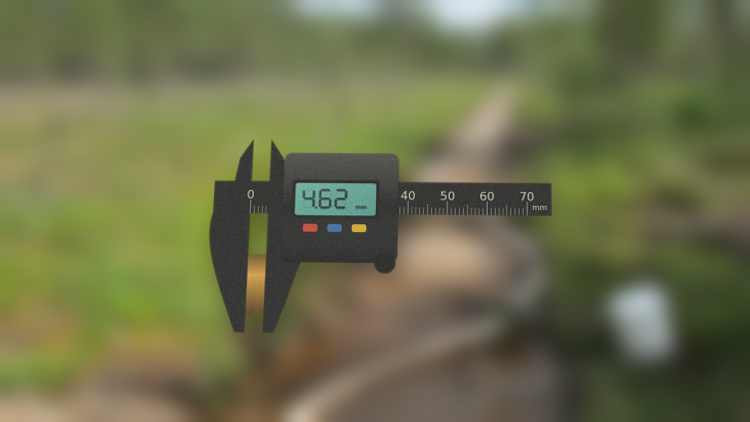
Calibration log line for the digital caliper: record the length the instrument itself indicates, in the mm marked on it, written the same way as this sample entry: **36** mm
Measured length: **4.62** mm
